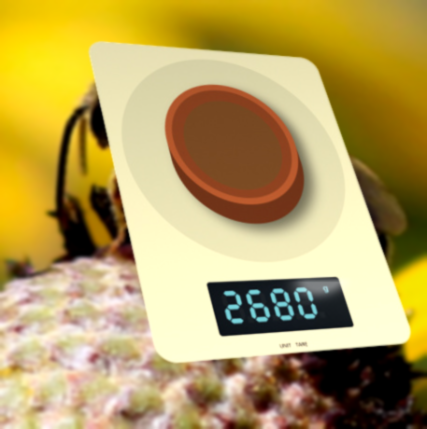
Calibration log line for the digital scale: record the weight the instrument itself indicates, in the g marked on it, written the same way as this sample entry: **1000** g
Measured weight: **2680** g
